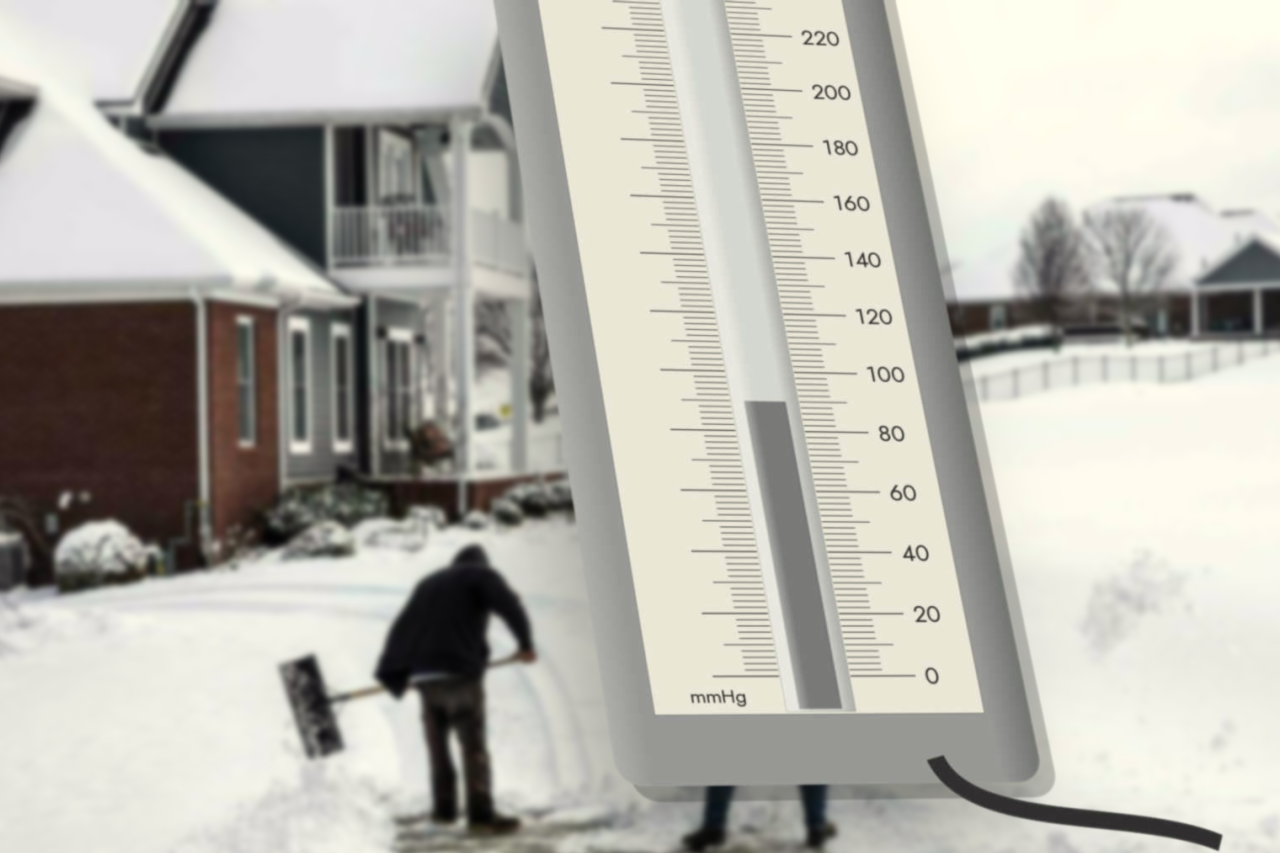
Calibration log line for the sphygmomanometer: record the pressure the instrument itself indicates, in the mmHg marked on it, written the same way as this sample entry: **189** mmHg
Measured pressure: **90** mmHg
